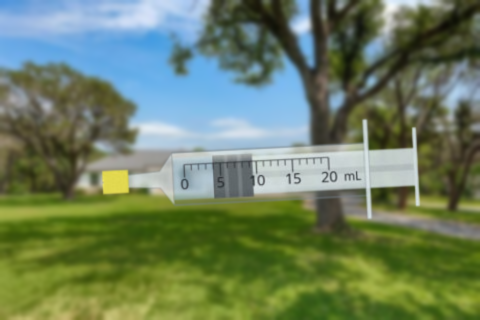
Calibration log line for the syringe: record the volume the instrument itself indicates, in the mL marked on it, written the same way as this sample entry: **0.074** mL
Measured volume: **4** mL
